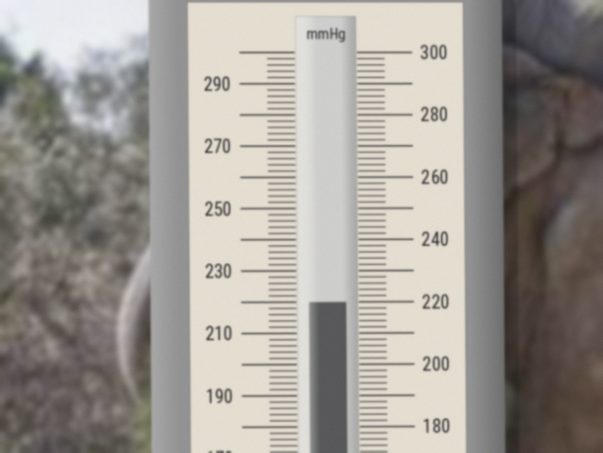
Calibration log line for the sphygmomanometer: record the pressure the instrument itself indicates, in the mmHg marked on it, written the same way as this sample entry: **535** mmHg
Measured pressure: **220** mmHg
